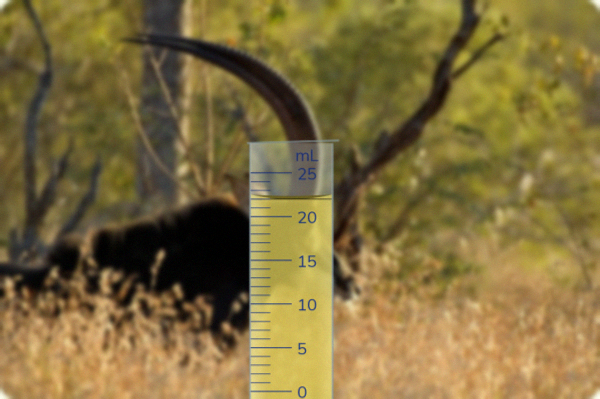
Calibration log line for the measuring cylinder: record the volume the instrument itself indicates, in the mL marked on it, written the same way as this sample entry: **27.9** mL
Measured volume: **22** mL
